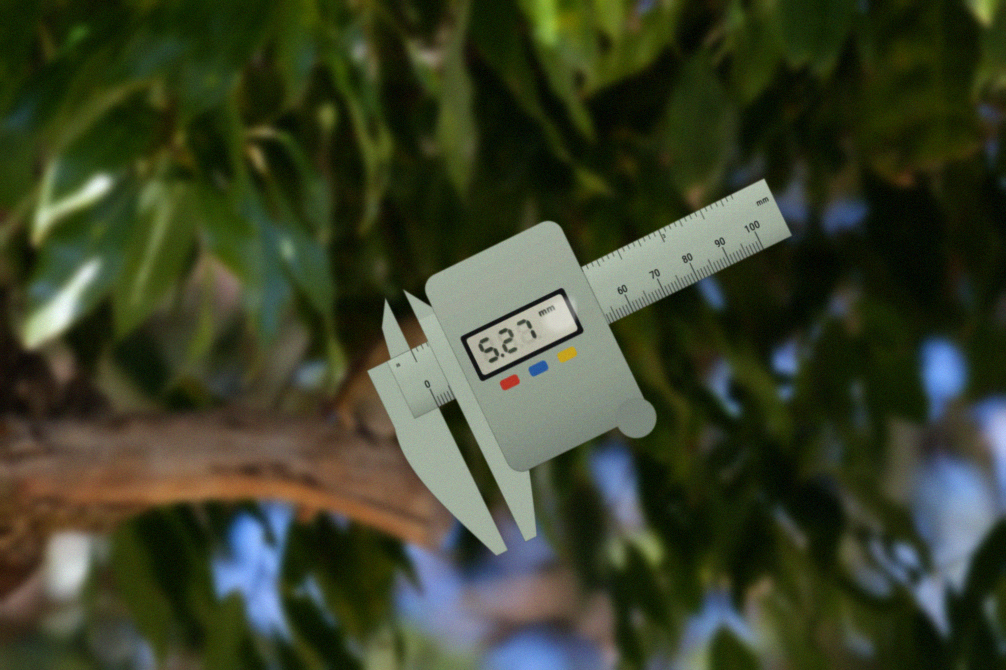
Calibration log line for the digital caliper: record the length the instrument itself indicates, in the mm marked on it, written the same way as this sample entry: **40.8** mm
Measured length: **5.27** mm
